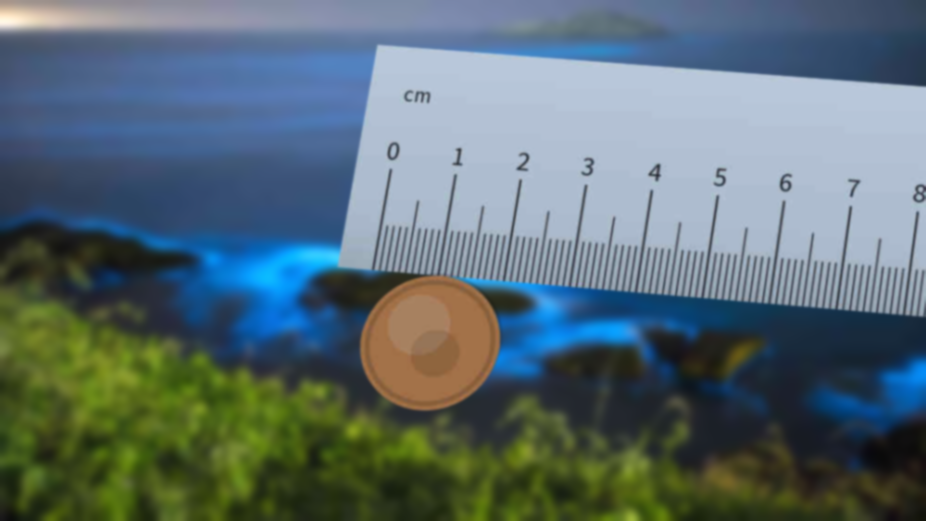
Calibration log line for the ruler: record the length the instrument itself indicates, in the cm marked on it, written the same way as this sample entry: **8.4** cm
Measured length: **2.1** cm
